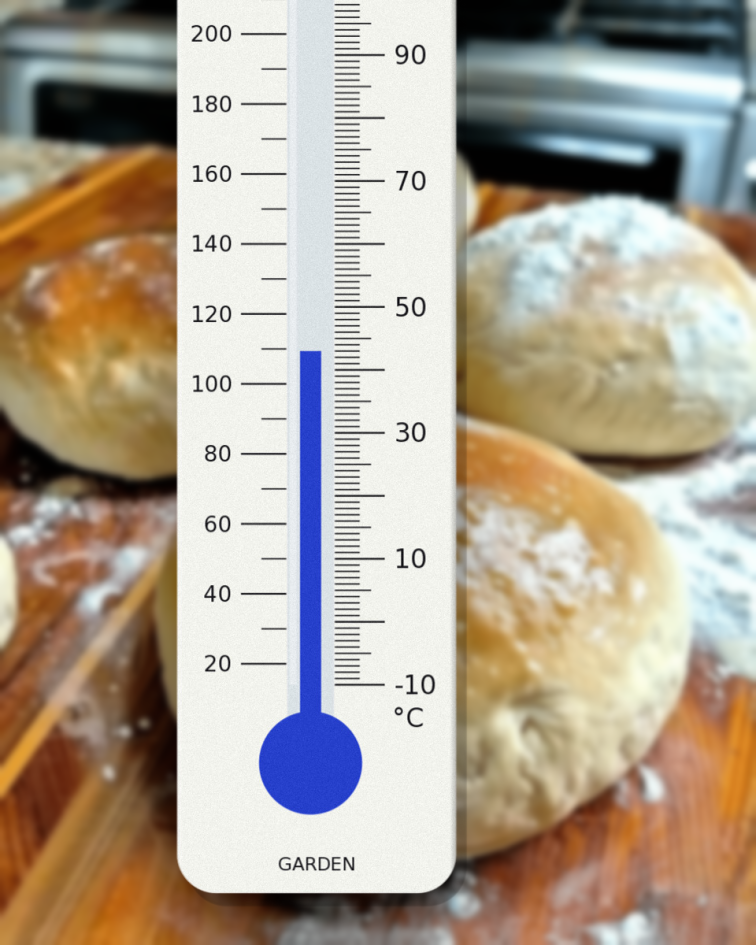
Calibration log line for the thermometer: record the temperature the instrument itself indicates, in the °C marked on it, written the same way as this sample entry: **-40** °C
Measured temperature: **43** °C
